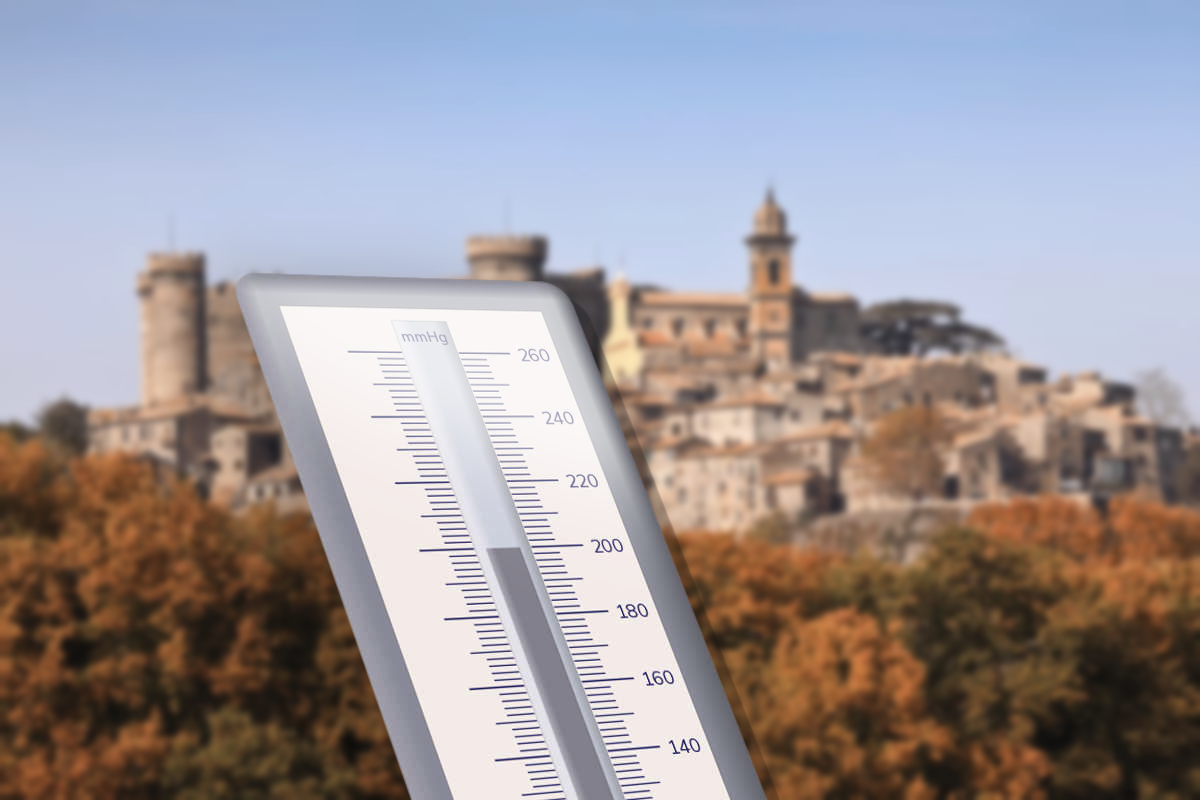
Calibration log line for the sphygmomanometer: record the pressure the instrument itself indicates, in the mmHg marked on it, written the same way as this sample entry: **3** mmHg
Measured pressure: **200** mmHg
